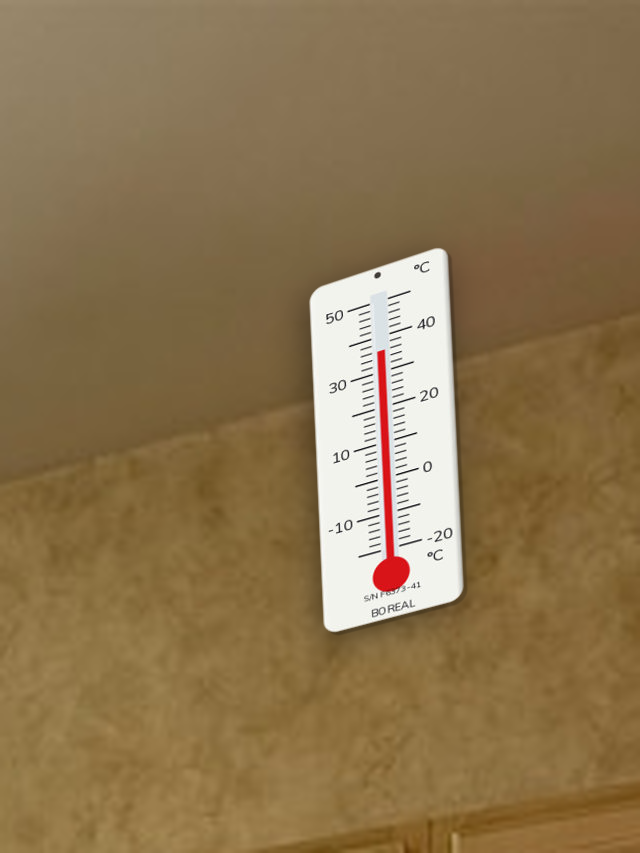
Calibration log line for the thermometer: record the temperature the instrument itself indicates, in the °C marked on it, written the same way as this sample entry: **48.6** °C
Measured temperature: **36** °C
